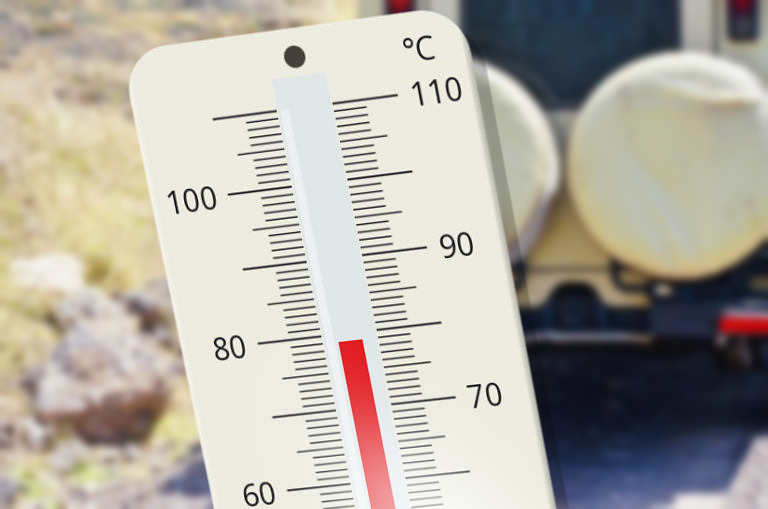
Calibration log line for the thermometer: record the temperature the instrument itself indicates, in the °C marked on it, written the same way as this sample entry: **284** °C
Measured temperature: **79** °C
